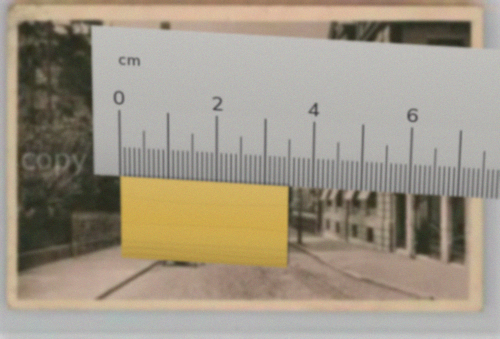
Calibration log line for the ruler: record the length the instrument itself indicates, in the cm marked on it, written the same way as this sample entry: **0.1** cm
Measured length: **3.5** cm
